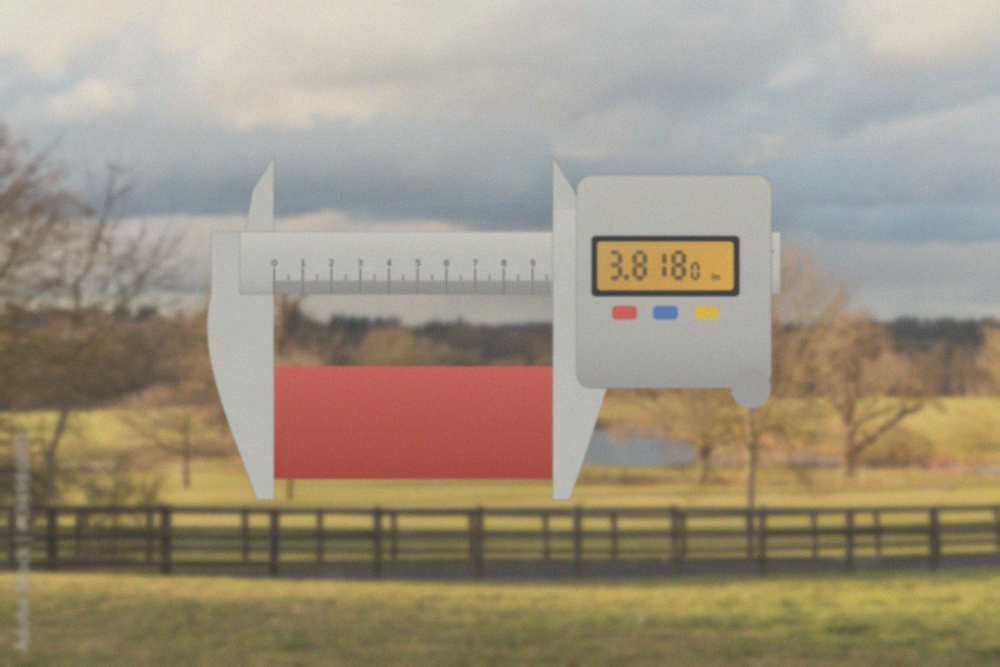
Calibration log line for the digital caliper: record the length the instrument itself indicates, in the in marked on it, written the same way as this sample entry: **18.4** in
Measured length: **3.8180** in
